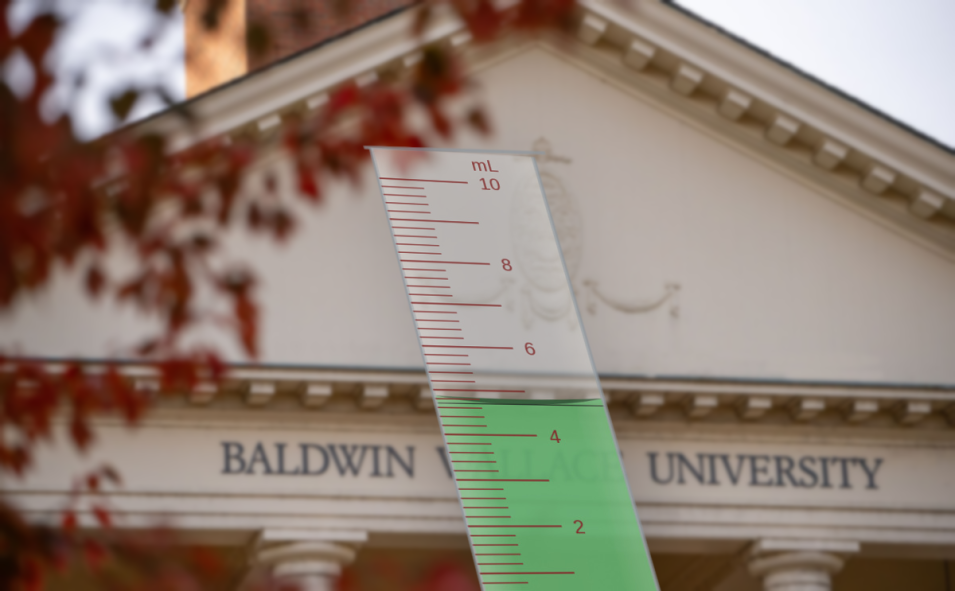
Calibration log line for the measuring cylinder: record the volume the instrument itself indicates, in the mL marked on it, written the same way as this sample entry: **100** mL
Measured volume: **4.7** mL
